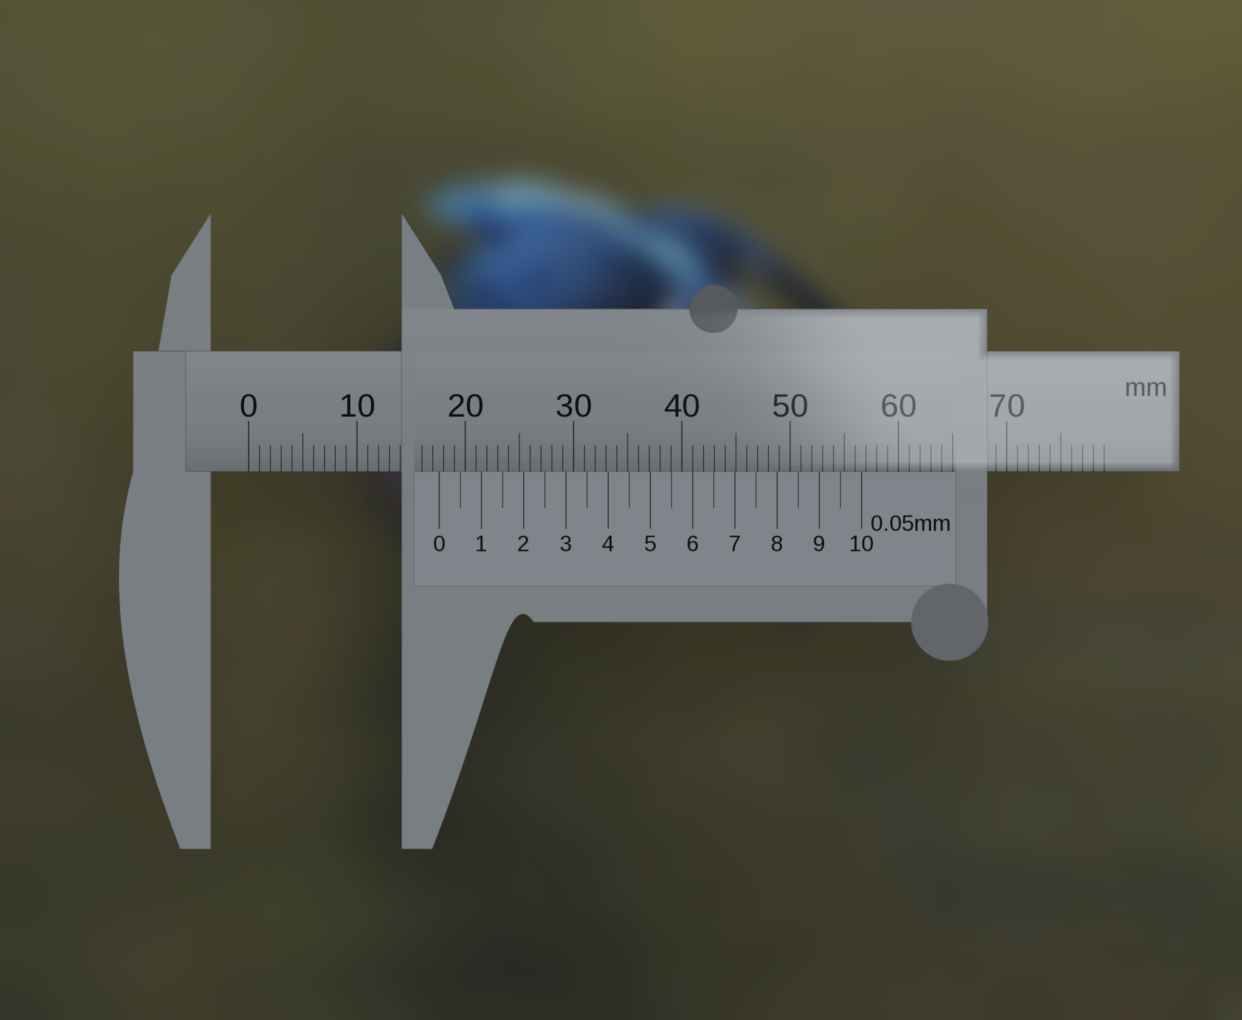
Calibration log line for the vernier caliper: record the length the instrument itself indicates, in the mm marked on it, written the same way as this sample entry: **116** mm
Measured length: **17.6** mm
